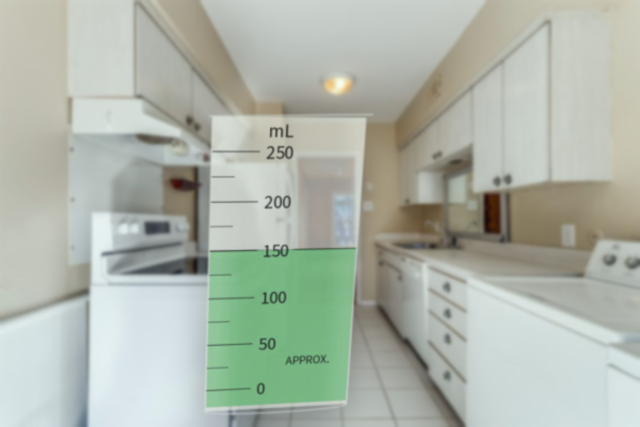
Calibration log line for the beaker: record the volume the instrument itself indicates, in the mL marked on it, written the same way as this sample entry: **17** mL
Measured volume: **150** mL
